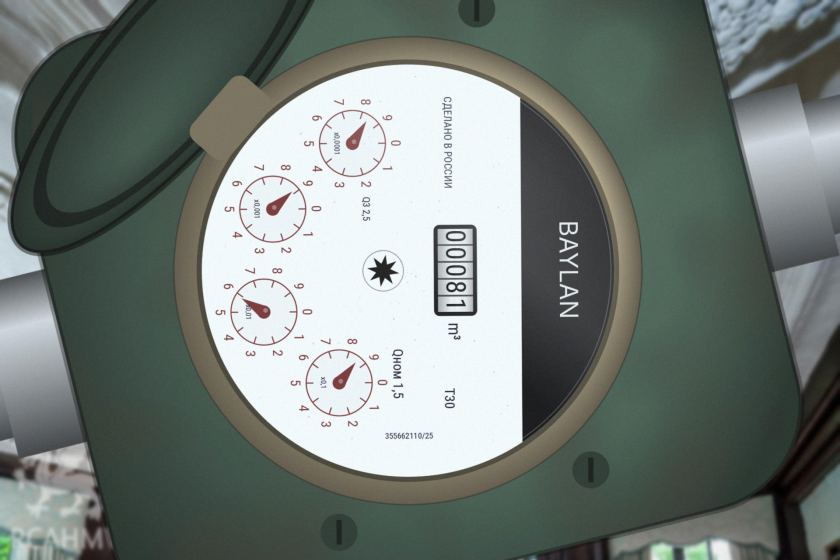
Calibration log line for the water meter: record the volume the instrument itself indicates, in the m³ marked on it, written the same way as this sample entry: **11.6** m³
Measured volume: **81.8588** m³
